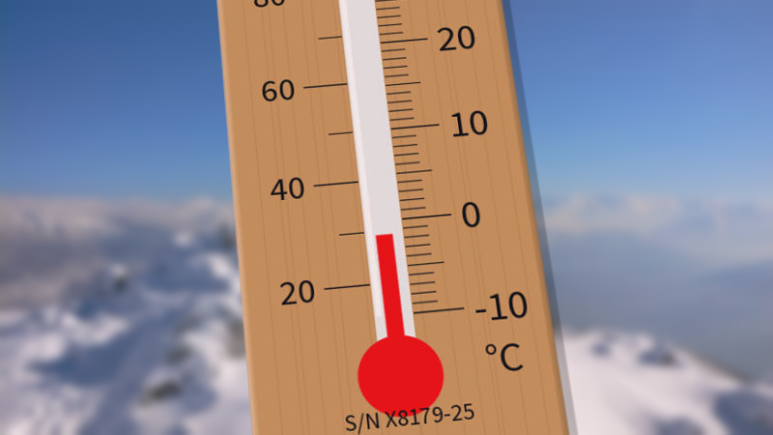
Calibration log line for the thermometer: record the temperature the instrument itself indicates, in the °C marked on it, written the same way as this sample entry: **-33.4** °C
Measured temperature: **-1.5** °C
